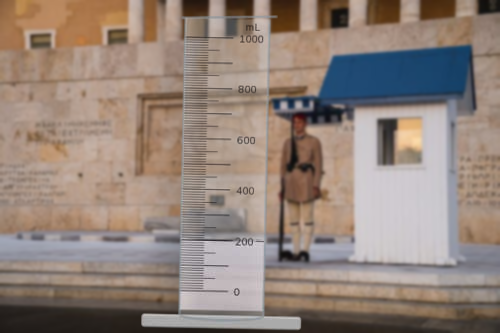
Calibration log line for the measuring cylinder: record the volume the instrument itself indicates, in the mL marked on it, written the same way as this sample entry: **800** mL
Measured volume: **200** mL
